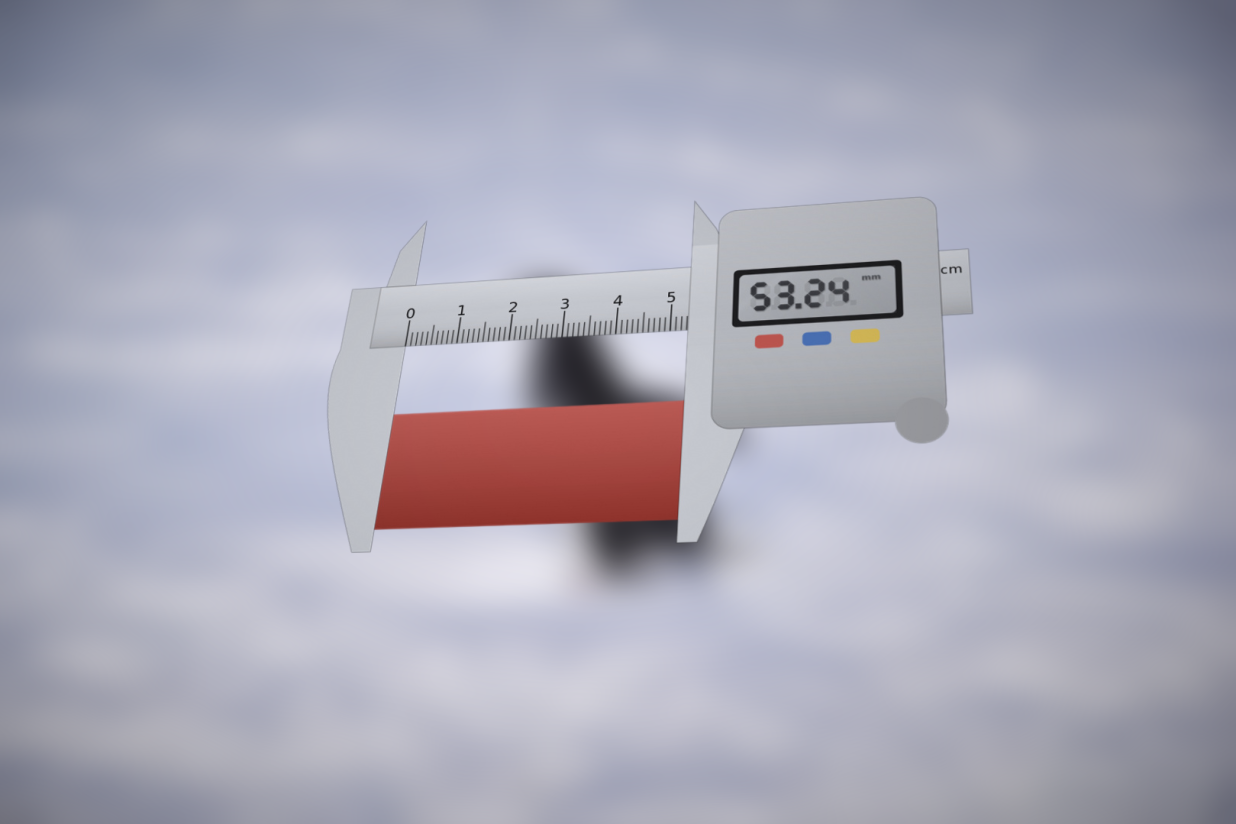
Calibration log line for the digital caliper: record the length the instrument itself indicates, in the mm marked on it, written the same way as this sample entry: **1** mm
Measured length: **53.24** mm
